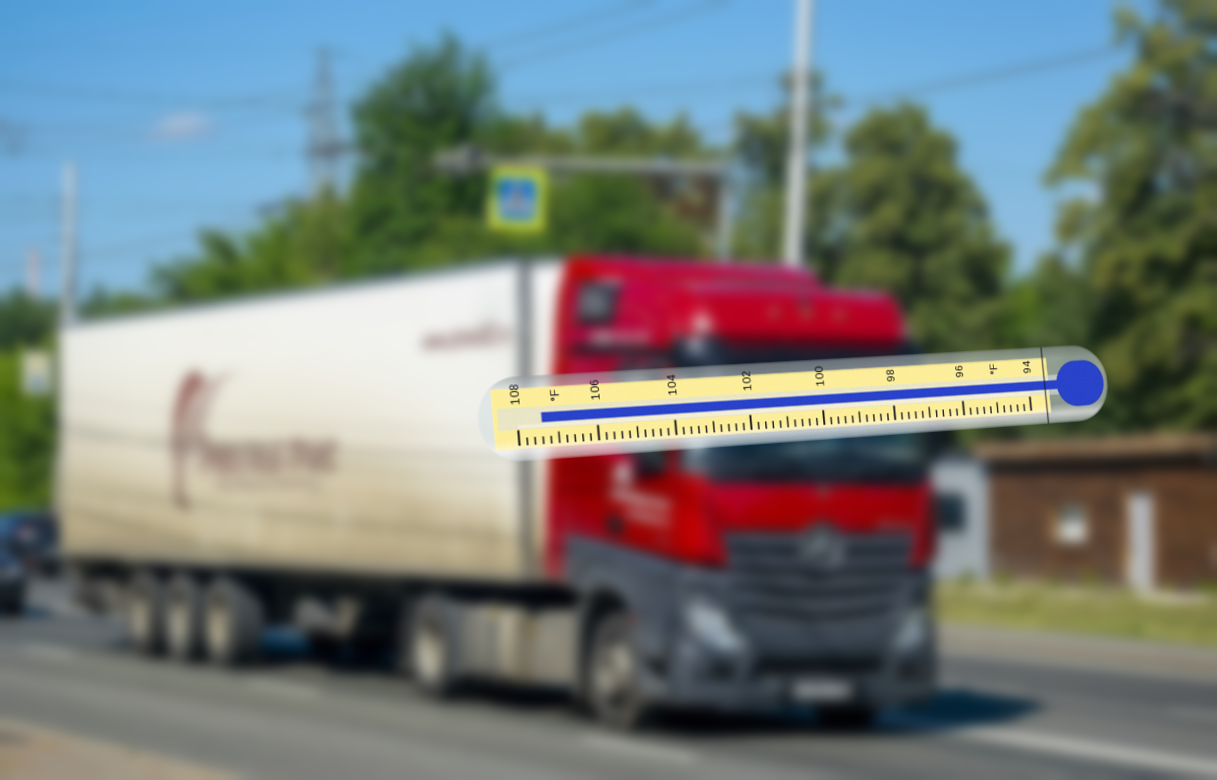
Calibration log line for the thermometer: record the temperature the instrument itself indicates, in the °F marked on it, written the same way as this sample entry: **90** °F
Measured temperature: **107.4** °F
